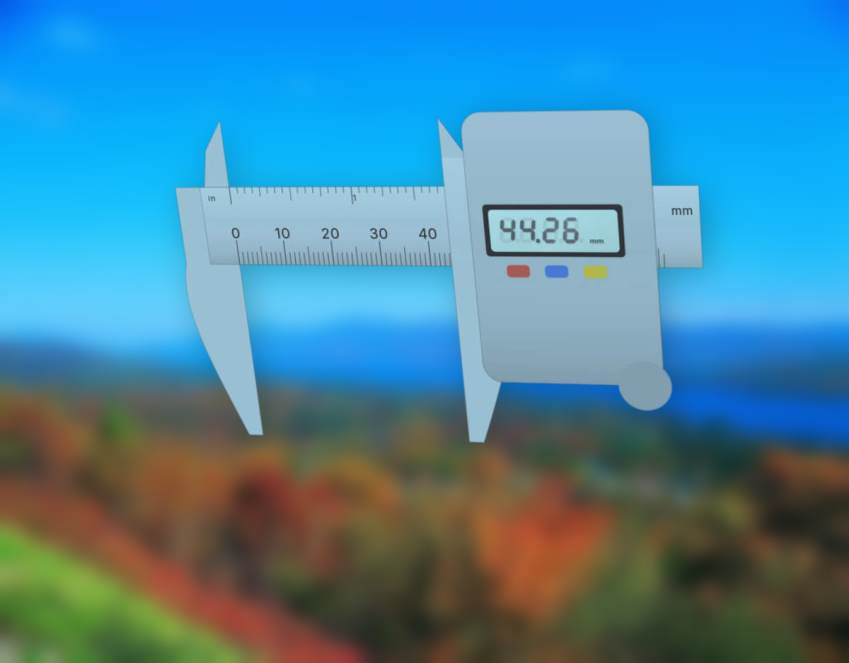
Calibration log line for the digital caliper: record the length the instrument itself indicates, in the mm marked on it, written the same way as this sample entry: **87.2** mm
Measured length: **44.26** mm
